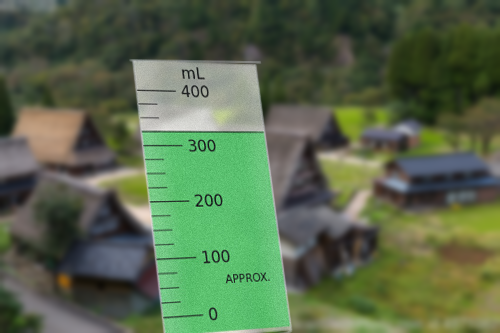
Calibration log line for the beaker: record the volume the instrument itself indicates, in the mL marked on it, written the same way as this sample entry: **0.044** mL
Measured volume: **325** mL
